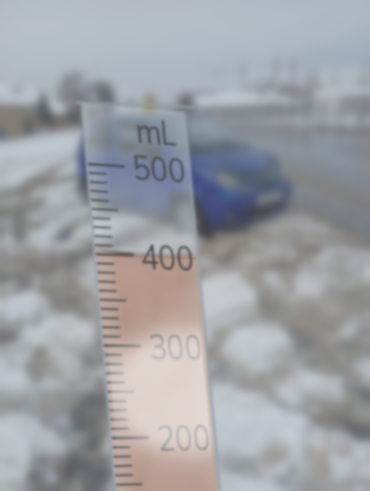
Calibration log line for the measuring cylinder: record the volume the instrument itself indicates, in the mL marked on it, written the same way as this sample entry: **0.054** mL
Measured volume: **400** mL
